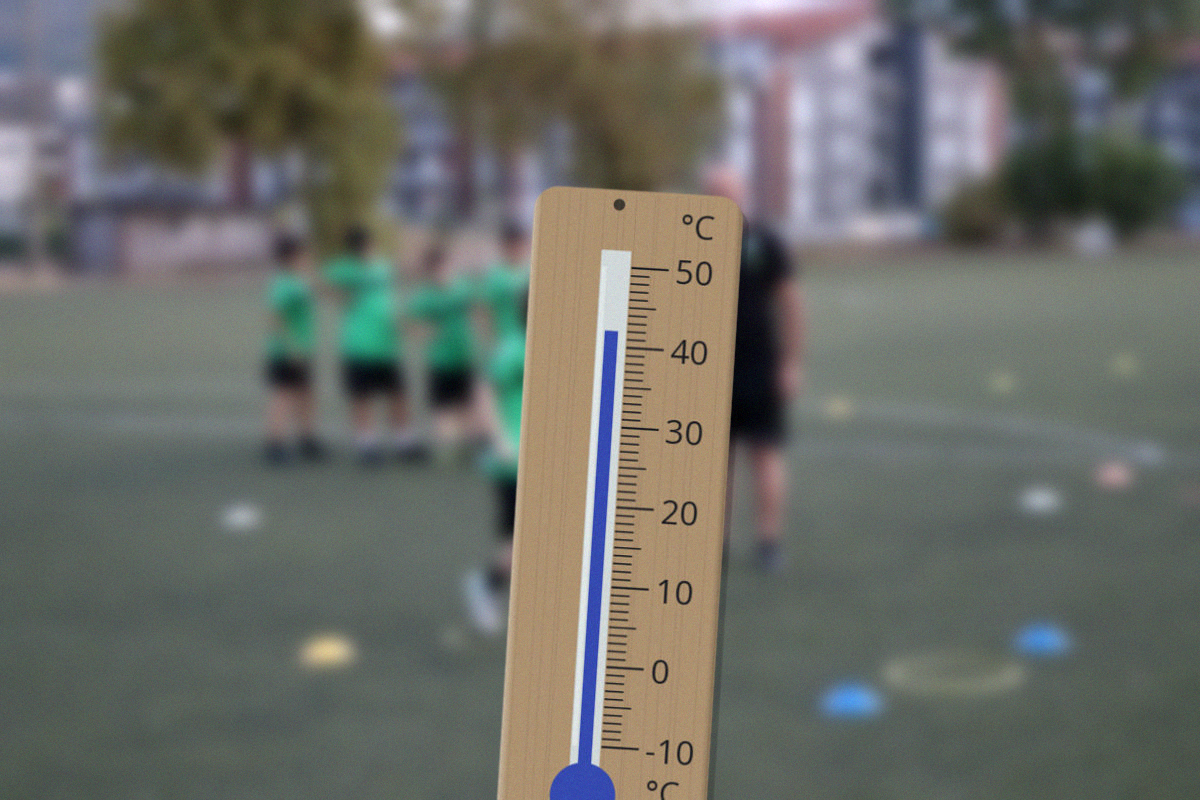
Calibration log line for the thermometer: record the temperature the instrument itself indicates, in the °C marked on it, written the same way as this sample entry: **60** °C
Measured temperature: **42** °C
